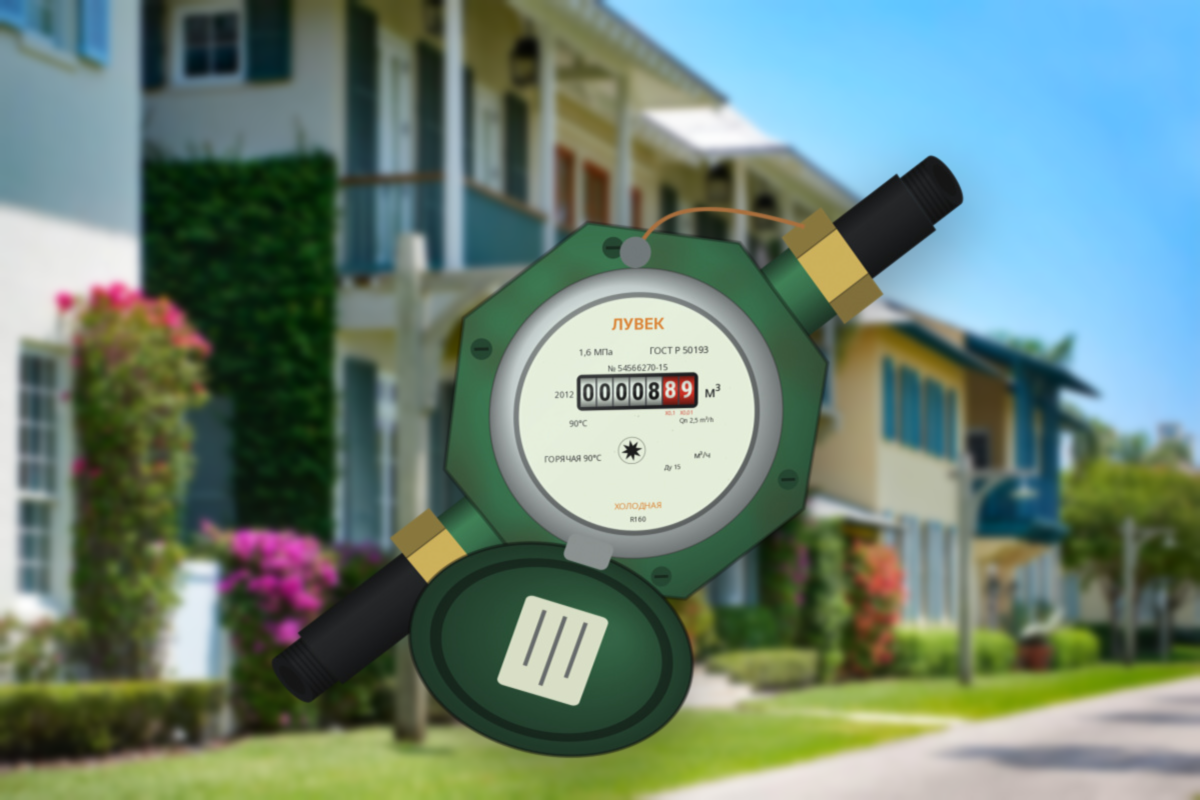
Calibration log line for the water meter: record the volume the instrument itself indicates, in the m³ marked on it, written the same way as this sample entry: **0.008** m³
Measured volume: **8.89** m³
